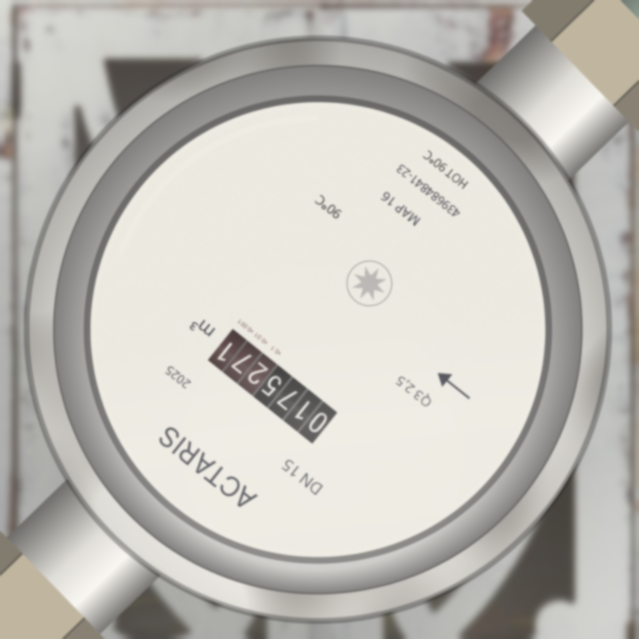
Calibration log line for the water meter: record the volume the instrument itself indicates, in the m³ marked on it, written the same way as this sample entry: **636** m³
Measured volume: **175.271** m³
